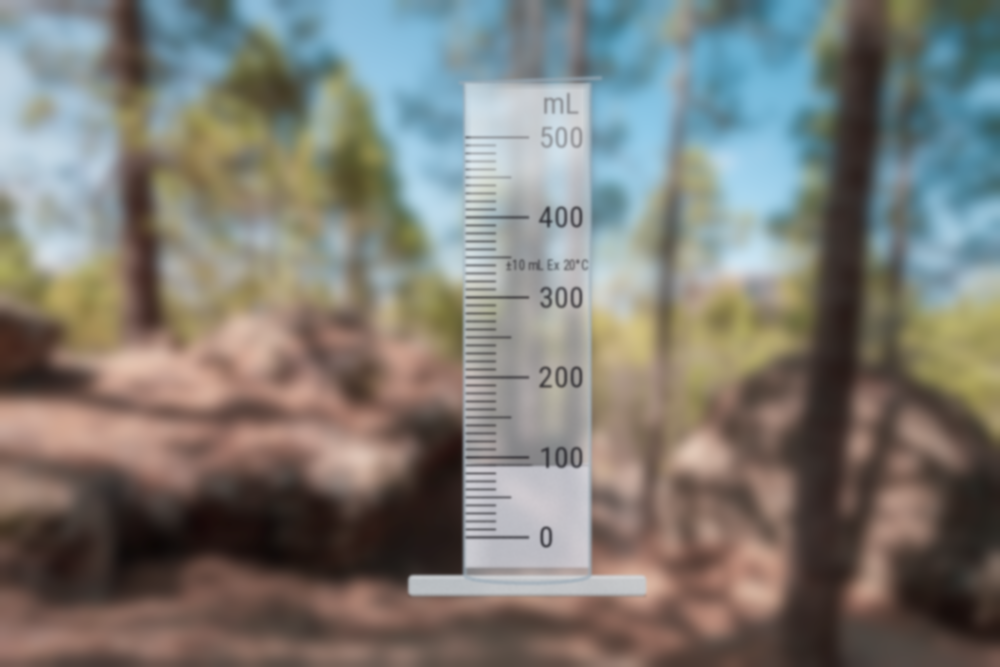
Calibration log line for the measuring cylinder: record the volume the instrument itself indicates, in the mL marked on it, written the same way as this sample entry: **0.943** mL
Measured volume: **90** mL
